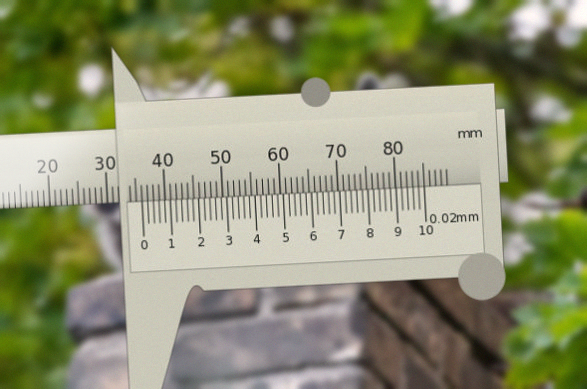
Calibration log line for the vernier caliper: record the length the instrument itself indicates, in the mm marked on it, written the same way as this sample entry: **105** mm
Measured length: **36.0** mm
